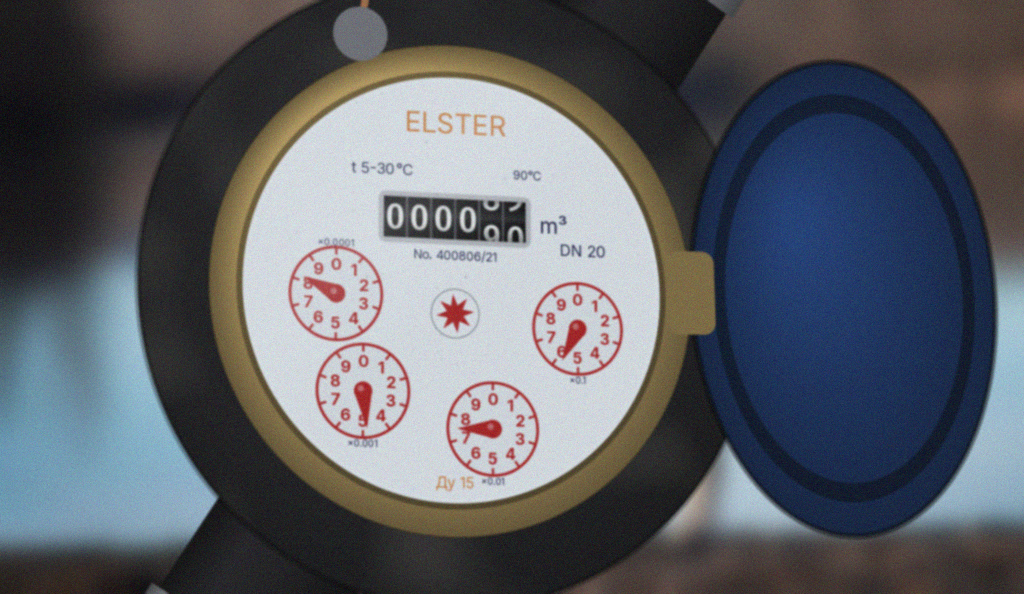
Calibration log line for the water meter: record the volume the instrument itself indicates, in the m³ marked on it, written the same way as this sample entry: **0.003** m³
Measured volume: **89.5748** m³
